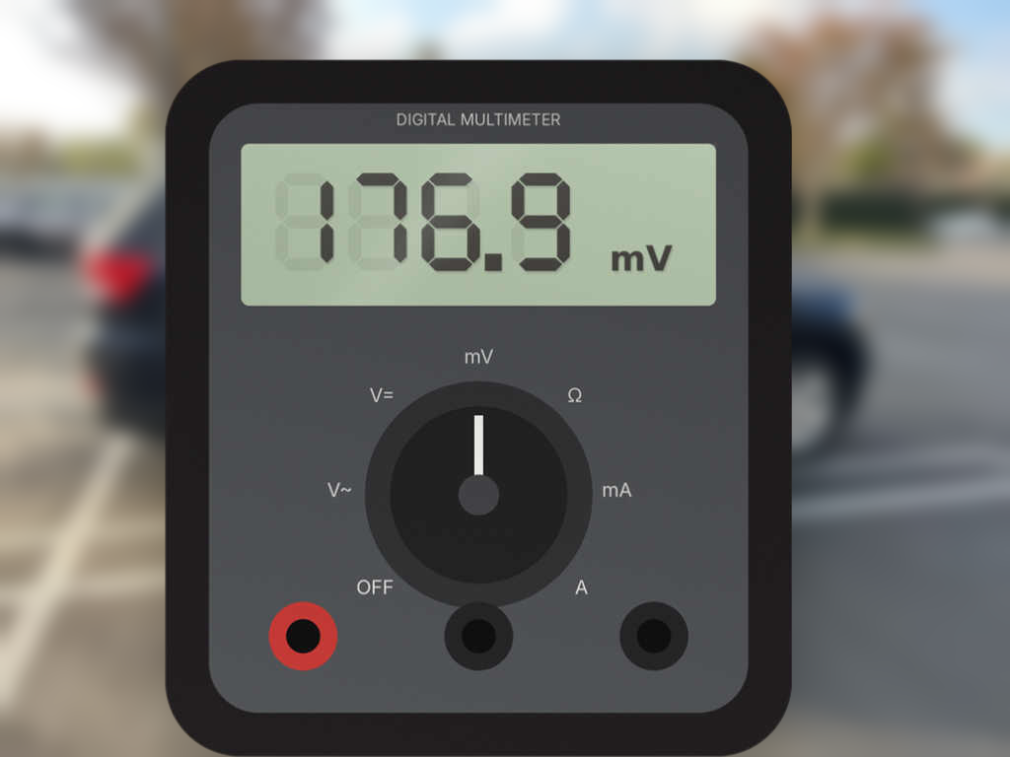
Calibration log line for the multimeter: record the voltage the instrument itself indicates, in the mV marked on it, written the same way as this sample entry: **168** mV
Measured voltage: **176.9** mV
